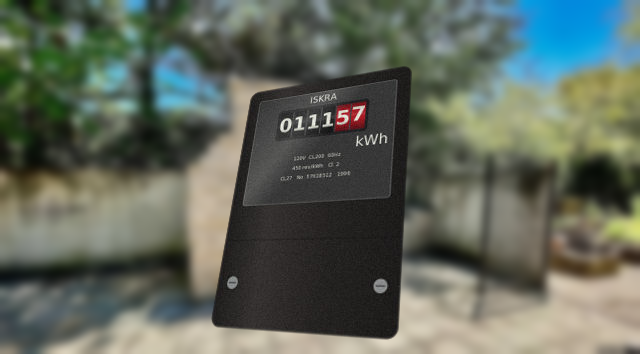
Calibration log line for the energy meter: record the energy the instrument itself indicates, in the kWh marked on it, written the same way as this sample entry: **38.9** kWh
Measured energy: **111.57** kWh
